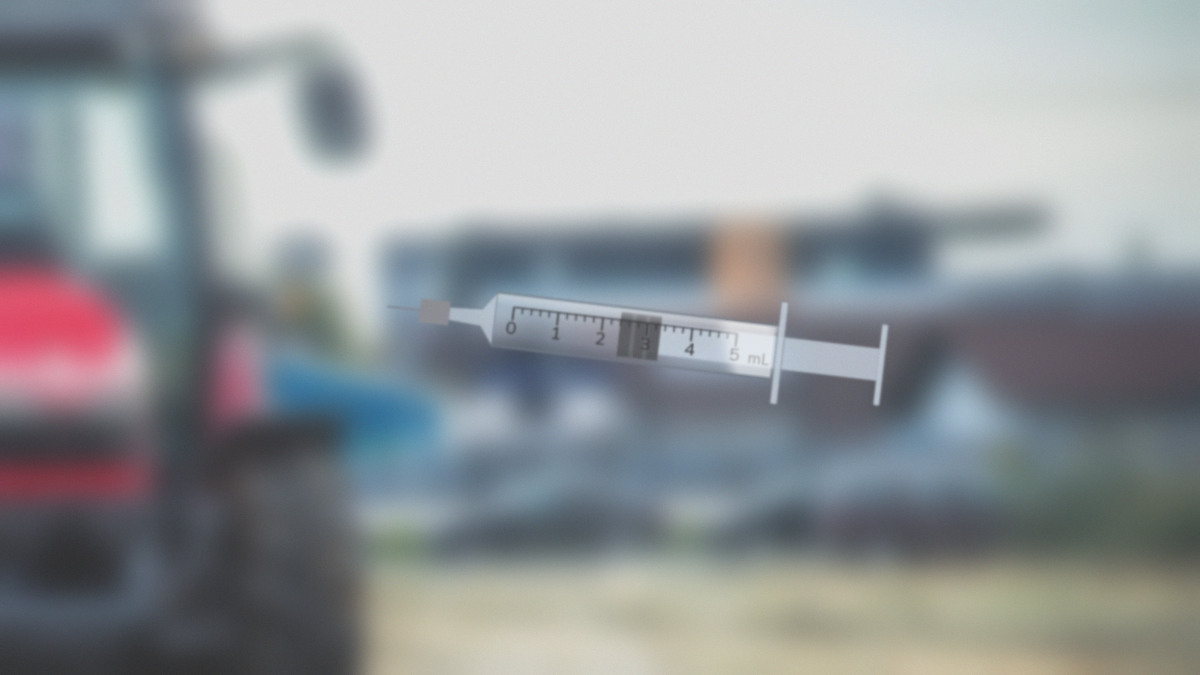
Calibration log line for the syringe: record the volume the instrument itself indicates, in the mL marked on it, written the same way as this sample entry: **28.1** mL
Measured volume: **2.4** mL
